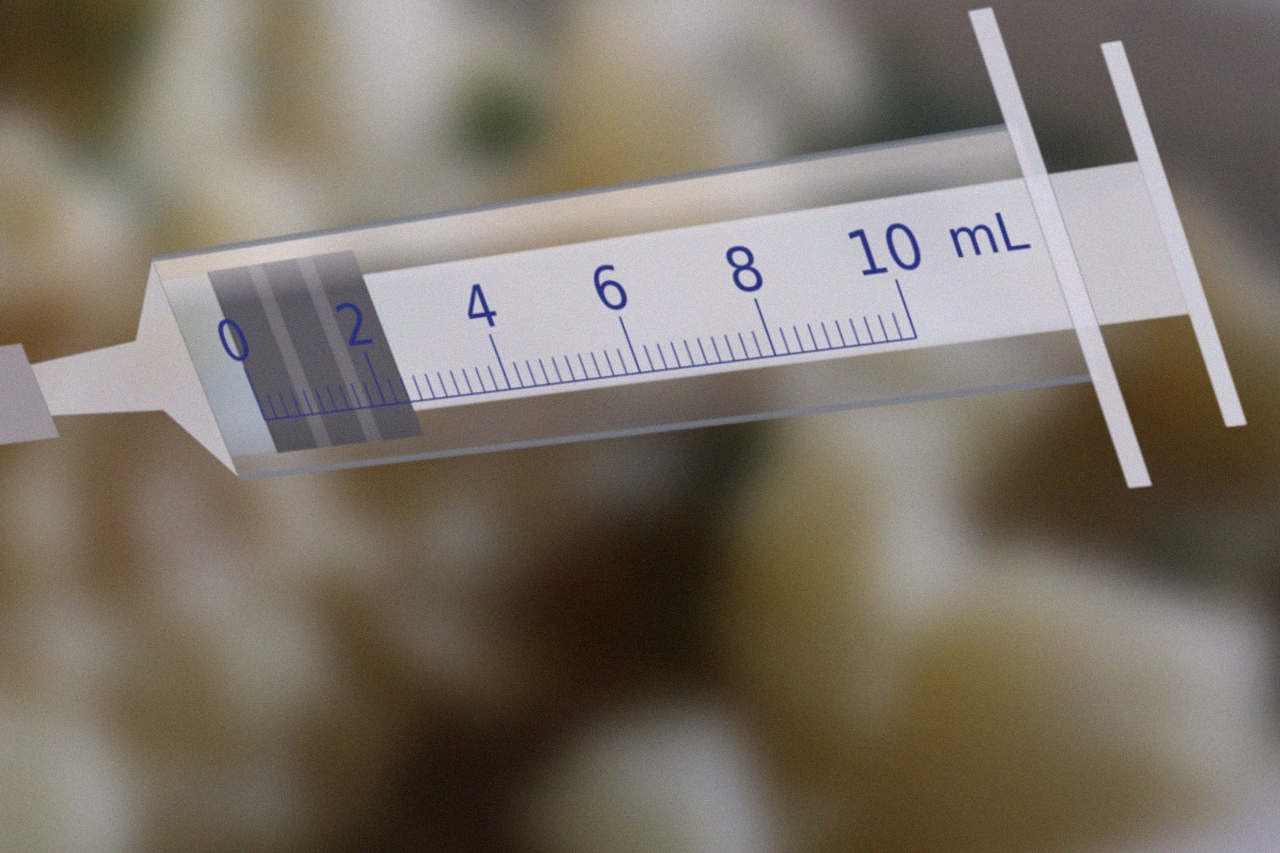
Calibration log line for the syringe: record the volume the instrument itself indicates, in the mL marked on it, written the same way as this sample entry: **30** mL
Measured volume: **0** mL
